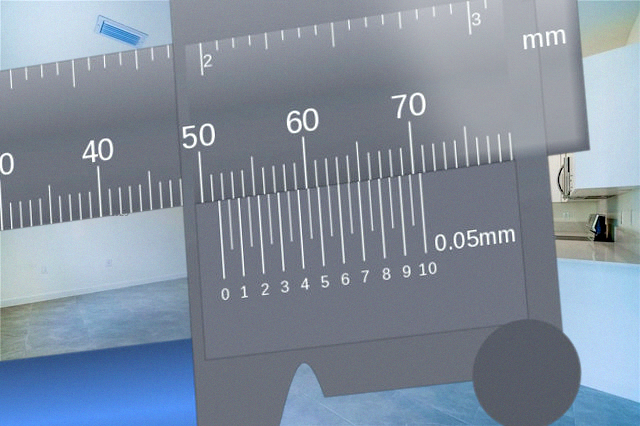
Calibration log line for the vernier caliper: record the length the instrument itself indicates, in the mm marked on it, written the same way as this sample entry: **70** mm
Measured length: **51.6** mm
